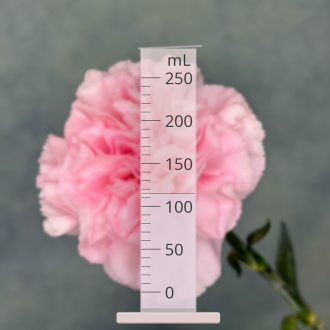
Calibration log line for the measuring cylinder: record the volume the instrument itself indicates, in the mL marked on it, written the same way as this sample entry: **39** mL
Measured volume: **115** mL
